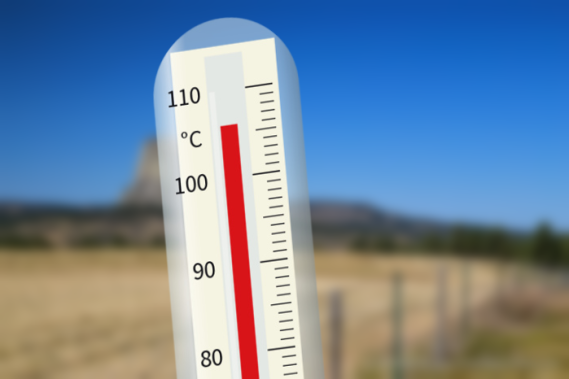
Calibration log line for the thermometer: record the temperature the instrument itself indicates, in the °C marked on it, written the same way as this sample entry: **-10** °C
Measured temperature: **106** °C
